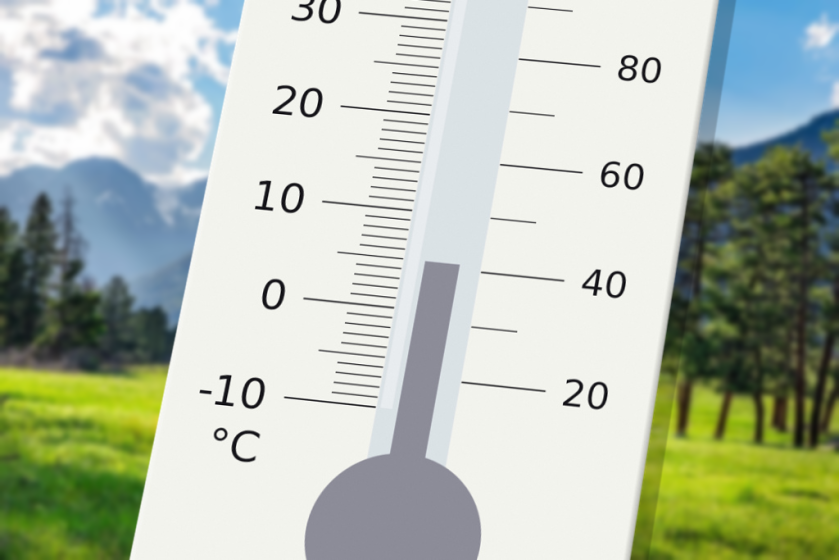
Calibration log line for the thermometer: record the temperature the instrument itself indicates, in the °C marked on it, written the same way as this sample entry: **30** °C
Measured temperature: **5** °C
